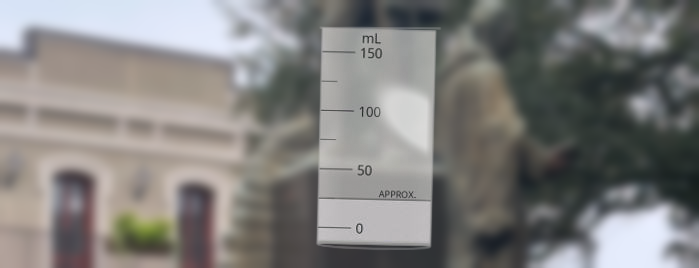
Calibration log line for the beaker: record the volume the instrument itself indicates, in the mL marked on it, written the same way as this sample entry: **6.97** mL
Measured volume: **25** mL
